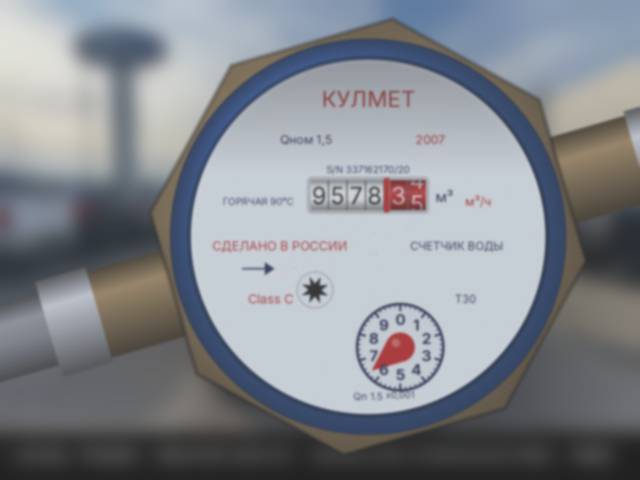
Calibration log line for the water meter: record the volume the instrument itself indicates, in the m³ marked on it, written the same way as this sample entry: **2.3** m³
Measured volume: **9578.346** m³
